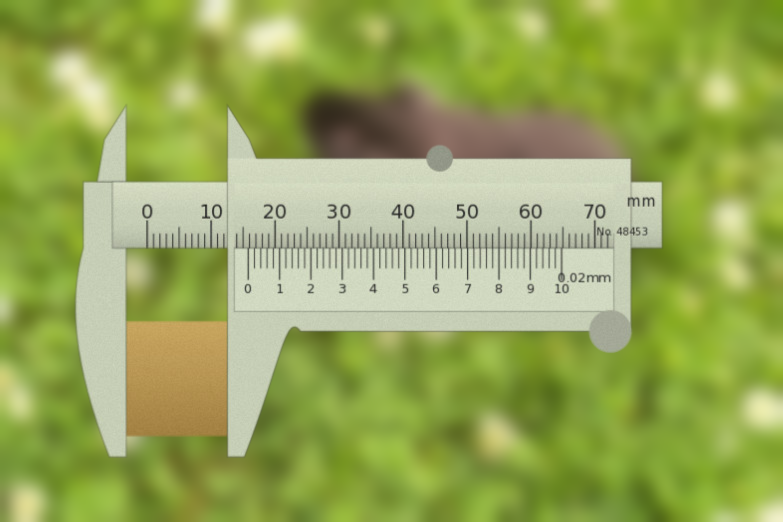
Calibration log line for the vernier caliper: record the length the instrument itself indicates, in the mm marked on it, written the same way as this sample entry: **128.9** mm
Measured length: **15.8** mm
